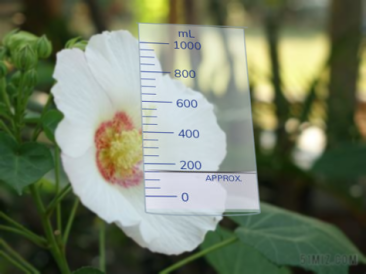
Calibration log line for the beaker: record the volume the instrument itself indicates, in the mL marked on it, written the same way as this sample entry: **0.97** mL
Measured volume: **150** mL
